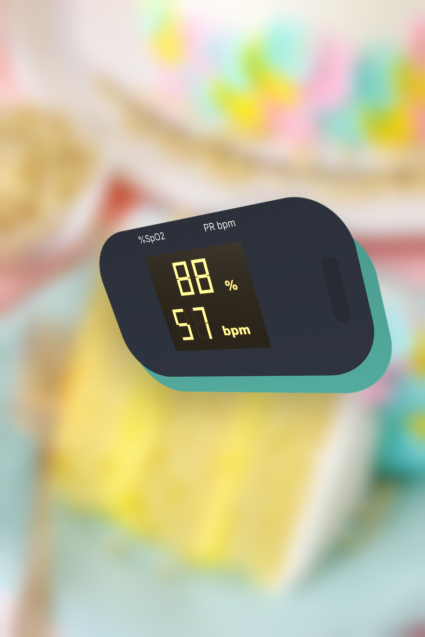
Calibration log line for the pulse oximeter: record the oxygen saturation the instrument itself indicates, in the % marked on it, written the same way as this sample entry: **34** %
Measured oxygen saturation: **88** %
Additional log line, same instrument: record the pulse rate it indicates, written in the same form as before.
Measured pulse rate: **57** bpm
